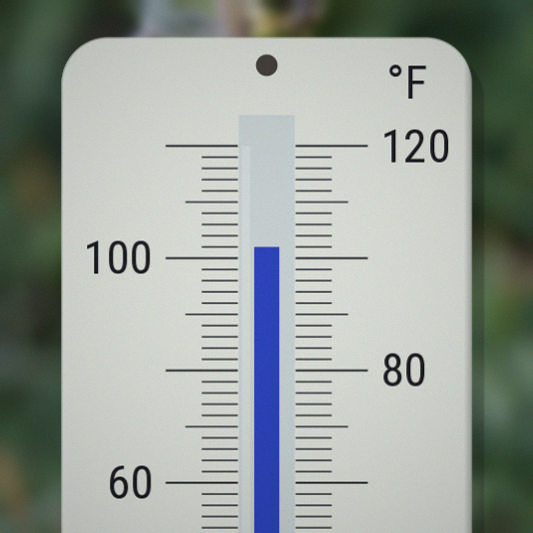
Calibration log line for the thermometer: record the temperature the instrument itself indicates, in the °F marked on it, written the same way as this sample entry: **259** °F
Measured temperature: **102** °F
